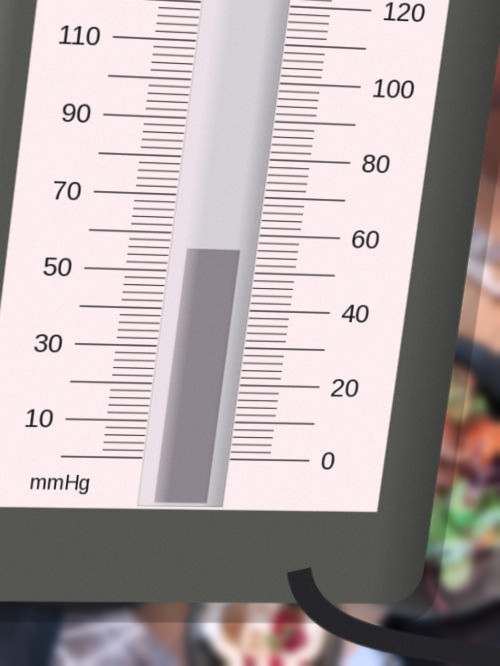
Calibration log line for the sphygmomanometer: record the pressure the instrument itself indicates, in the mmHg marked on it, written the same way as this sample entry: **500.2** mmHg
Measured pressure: **56** mmHg
